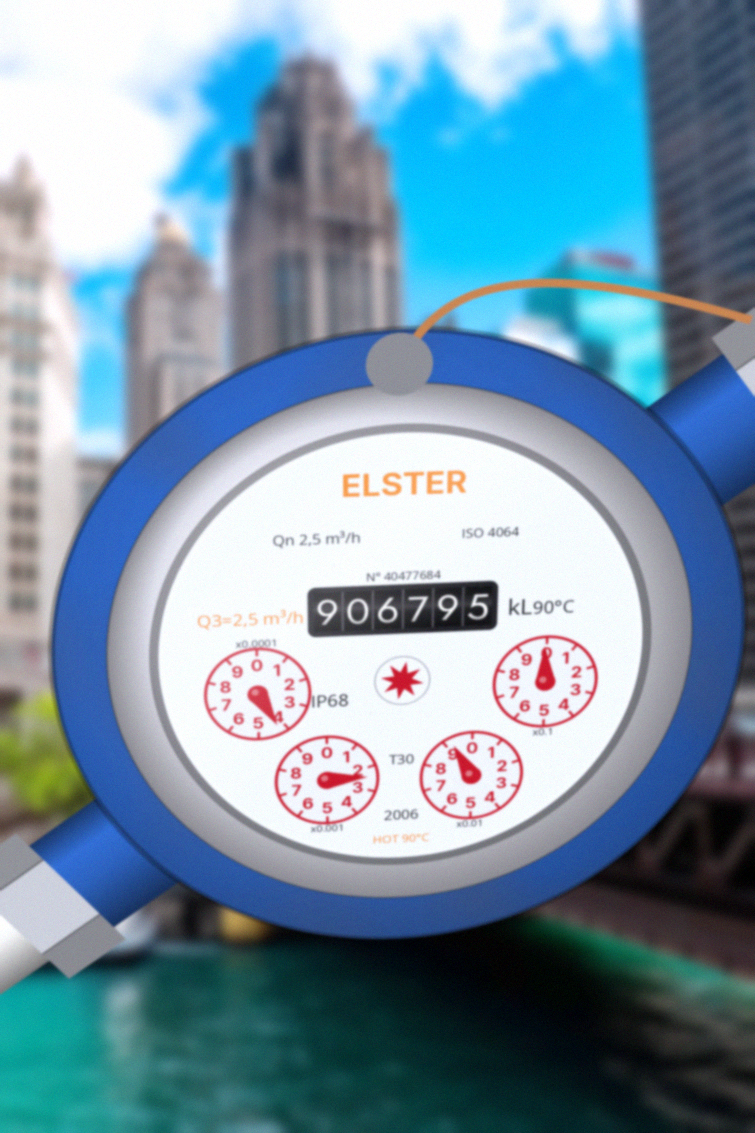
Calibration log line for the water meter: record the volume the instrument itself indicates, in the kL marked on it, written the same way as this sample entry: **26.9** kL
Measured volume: **906794.9924** kL
